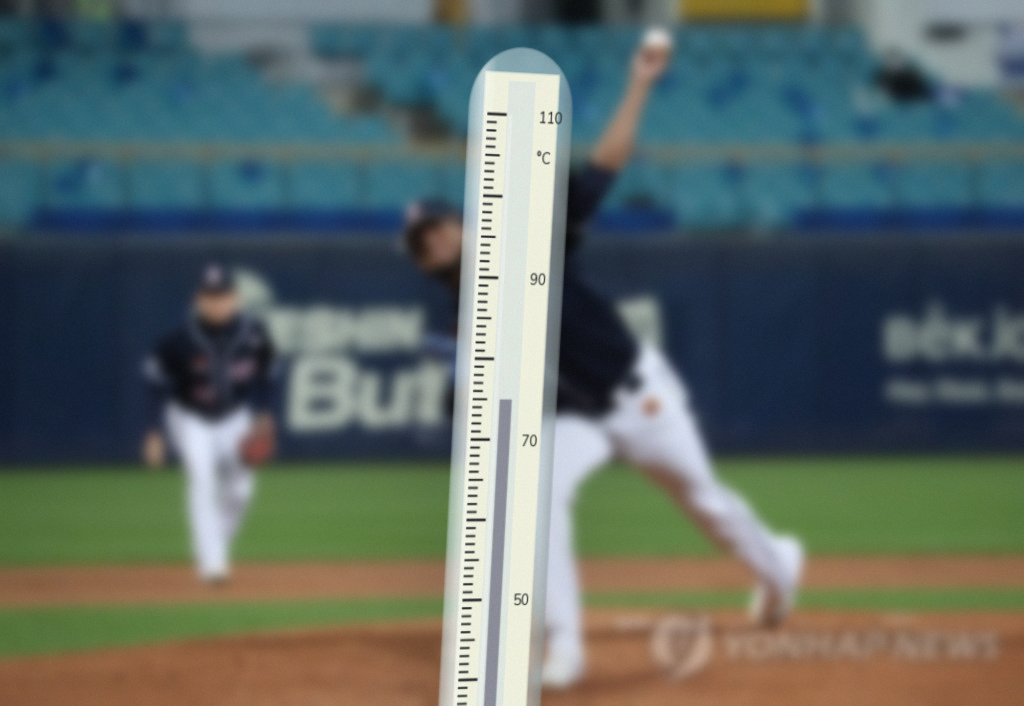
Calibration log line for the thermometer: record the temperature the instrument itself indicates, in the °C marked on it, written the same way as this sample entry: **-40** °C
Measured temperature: **75** °C
